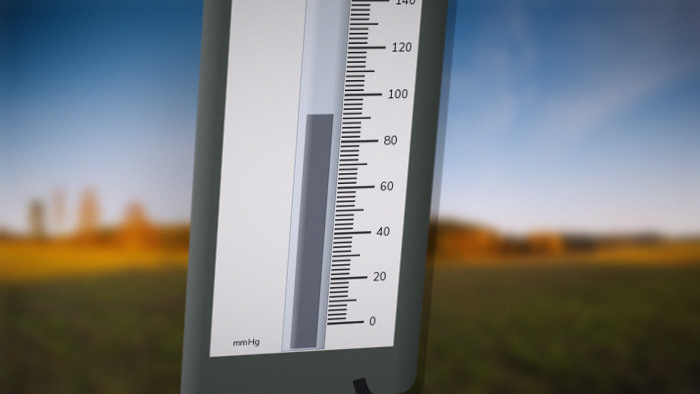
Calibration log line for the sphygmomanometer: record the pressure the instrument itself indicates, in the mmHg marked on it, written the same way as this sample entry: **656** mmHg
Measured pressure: **92** mmHg
